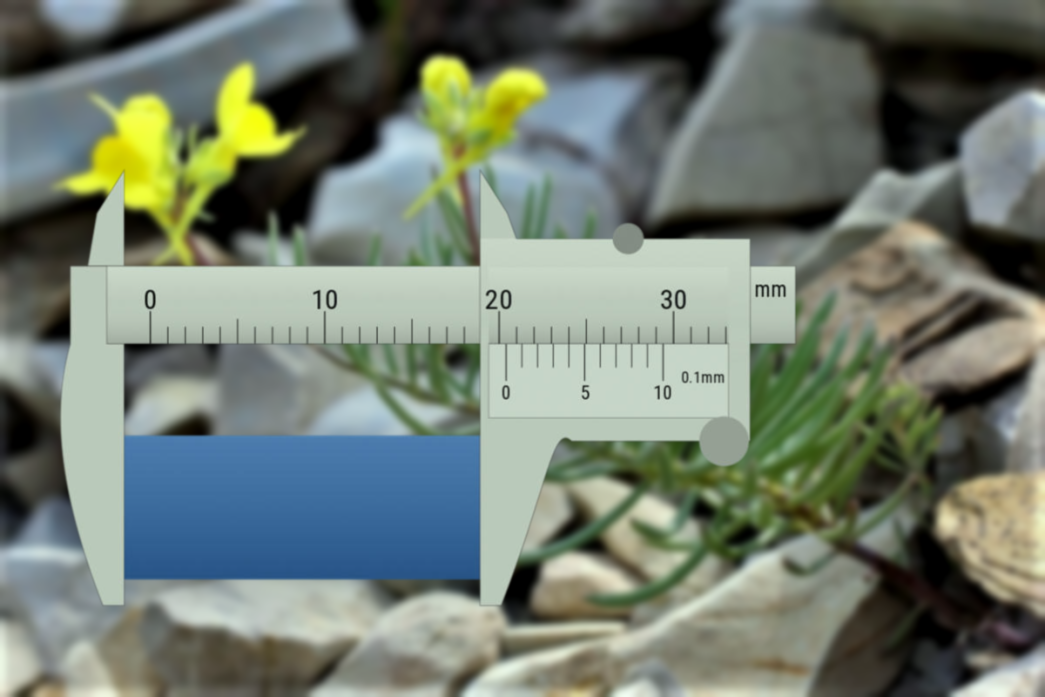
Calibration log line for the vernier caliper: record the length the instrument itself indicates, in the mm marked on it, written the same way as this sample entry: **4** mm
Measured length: **20.4** mm
